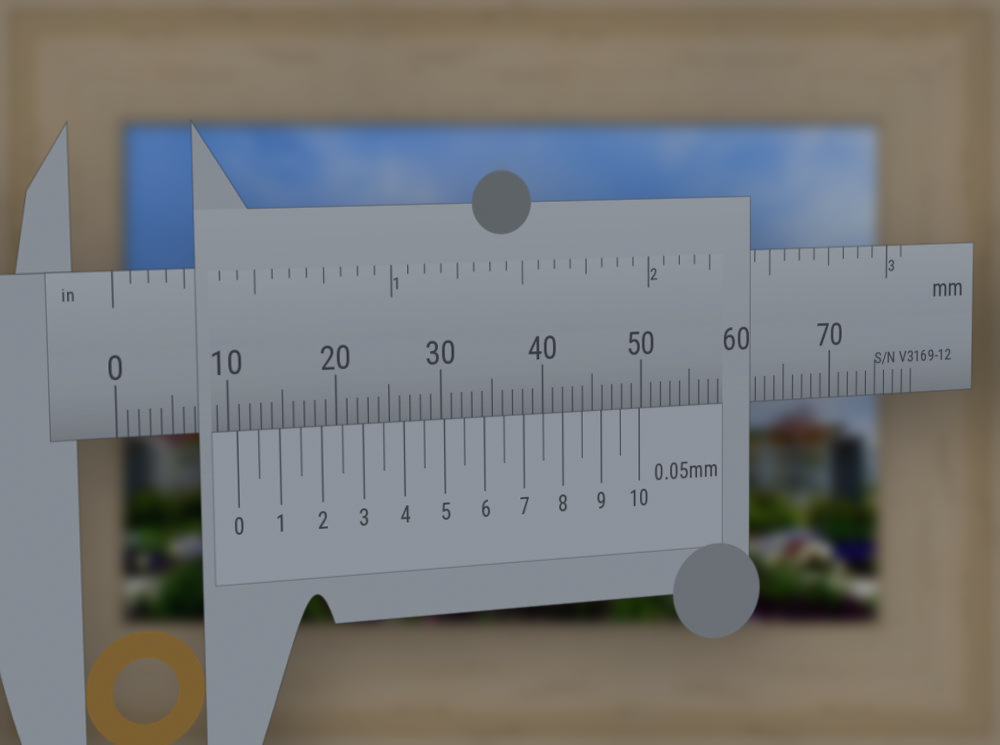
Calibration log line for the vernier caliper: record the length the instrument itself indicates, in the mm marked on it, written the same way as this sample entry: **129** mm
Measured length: **10.8** mm
